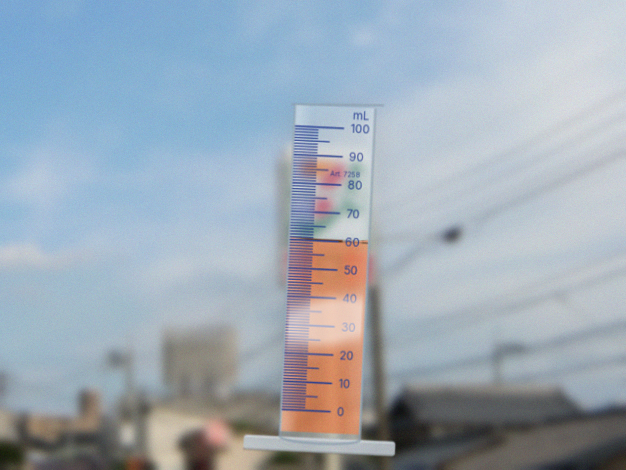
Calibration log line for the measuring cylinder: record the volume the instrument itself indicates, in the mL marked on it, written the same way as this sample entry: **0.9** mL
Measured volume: **60** mL
